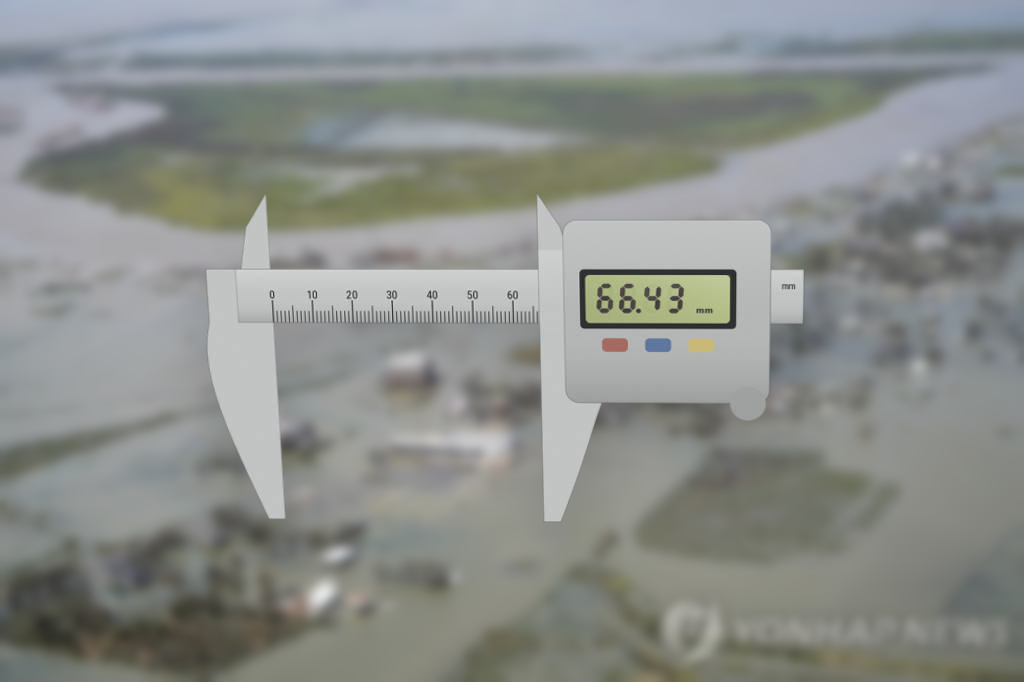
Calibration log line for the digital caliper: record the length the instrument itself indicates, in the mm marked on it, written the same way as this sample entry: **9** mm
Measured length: **66.43** mm
